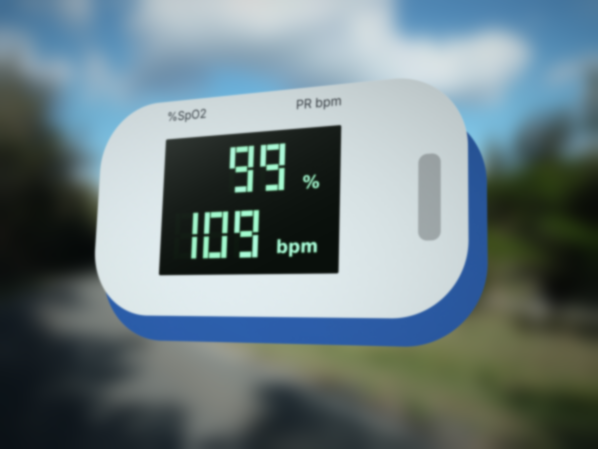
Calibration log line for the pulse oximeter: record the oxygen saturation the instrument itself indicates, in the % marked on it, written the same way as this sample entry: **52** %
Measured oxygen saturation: **99** %
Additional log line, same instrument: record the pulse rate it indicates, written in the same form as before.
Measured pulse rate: **109** bpm
